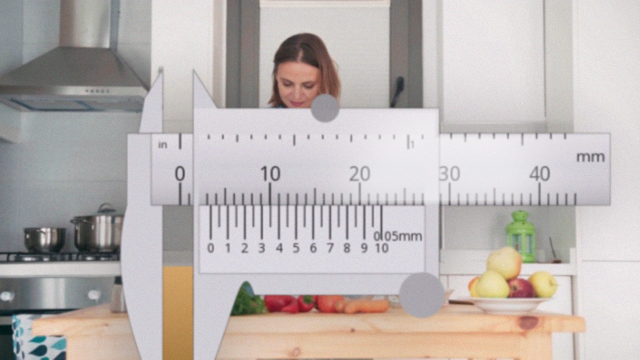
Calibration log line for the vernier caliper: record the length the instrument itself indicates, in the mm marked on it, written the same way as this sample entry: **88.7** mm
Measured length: **3.4** mm
